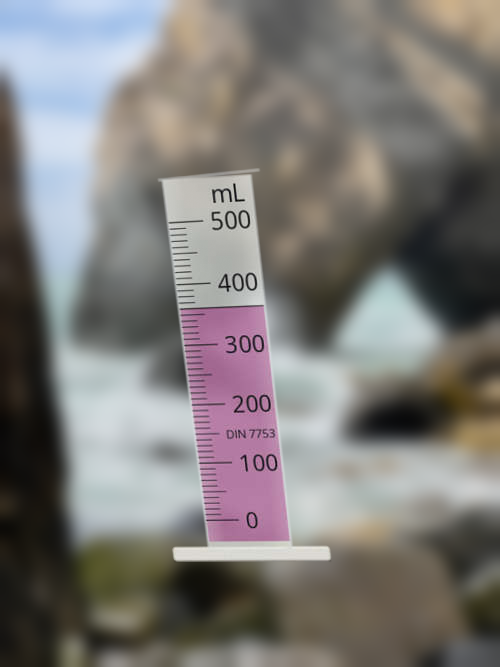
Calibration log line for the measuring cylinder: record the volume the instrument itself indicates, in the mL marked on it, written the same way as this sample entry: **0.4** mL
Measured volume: **360** mL
